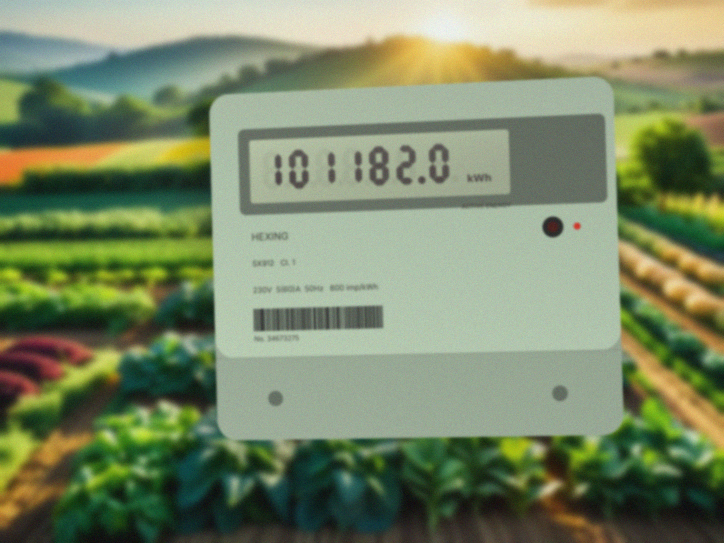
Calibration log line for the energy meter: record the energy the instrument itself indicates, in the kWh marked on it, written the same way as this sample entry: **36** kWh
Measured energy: **101182.0** kWh
